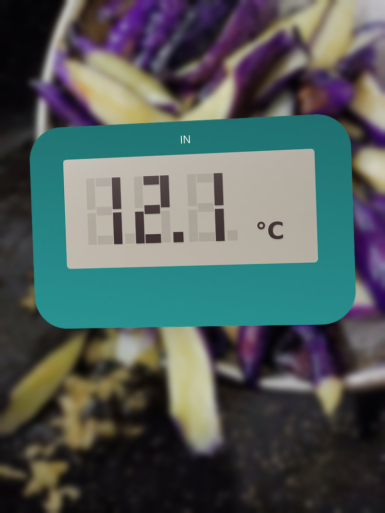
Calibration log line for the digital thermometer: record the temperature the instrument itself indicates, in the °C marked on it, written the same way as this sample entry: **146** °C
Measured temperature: **12.1** °C
